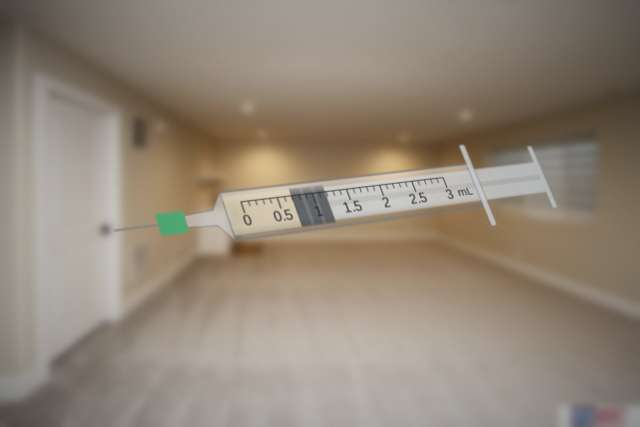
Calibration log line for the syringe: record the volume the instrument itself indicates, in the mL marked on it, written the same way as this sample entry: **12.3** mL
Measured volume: **0.7** mL
